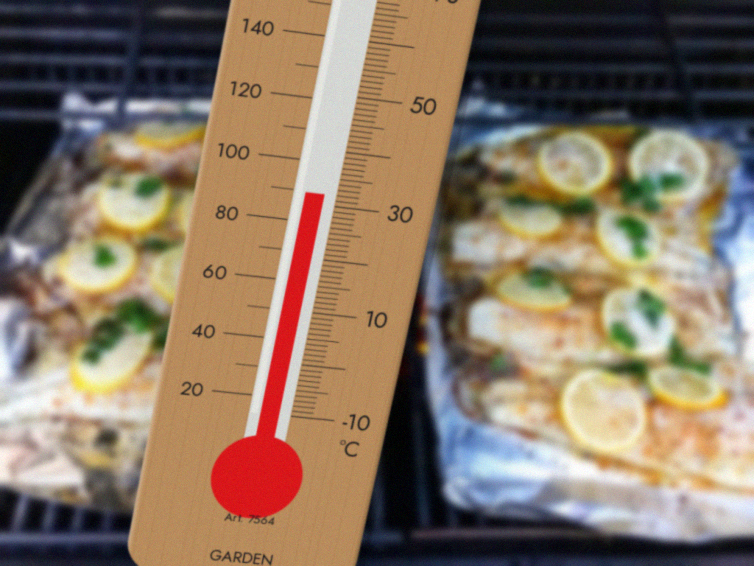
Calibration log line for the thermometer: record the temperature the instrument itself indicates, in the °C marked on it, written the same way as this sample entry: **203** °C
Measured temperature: **32** °C
